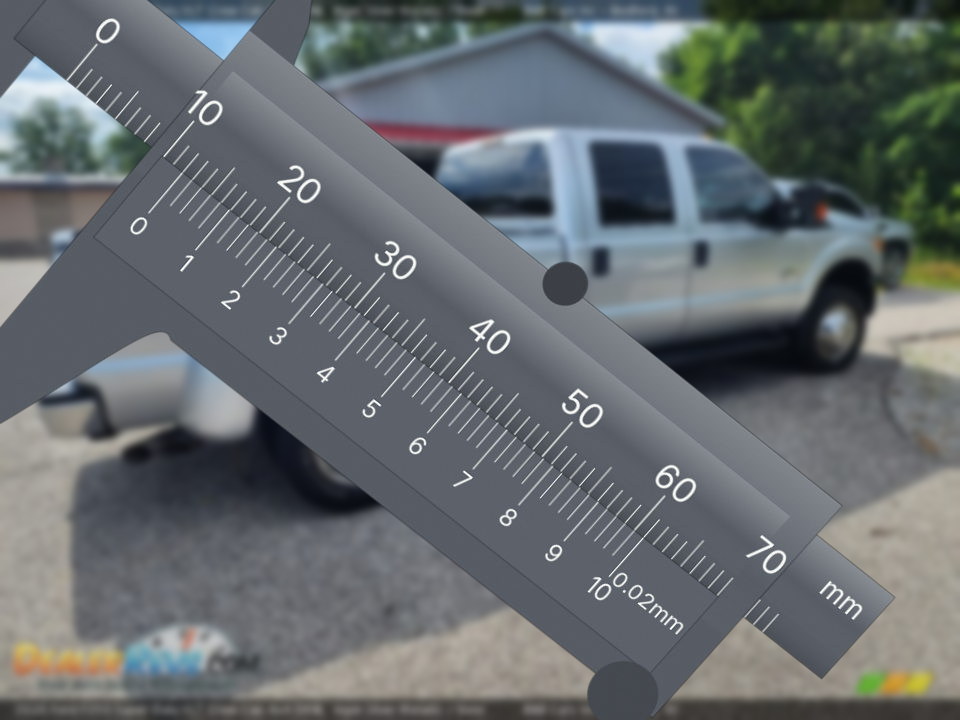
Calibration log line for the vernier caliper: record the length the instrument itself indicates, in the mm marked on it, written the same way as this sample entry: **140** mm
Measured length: **12.0** mm
